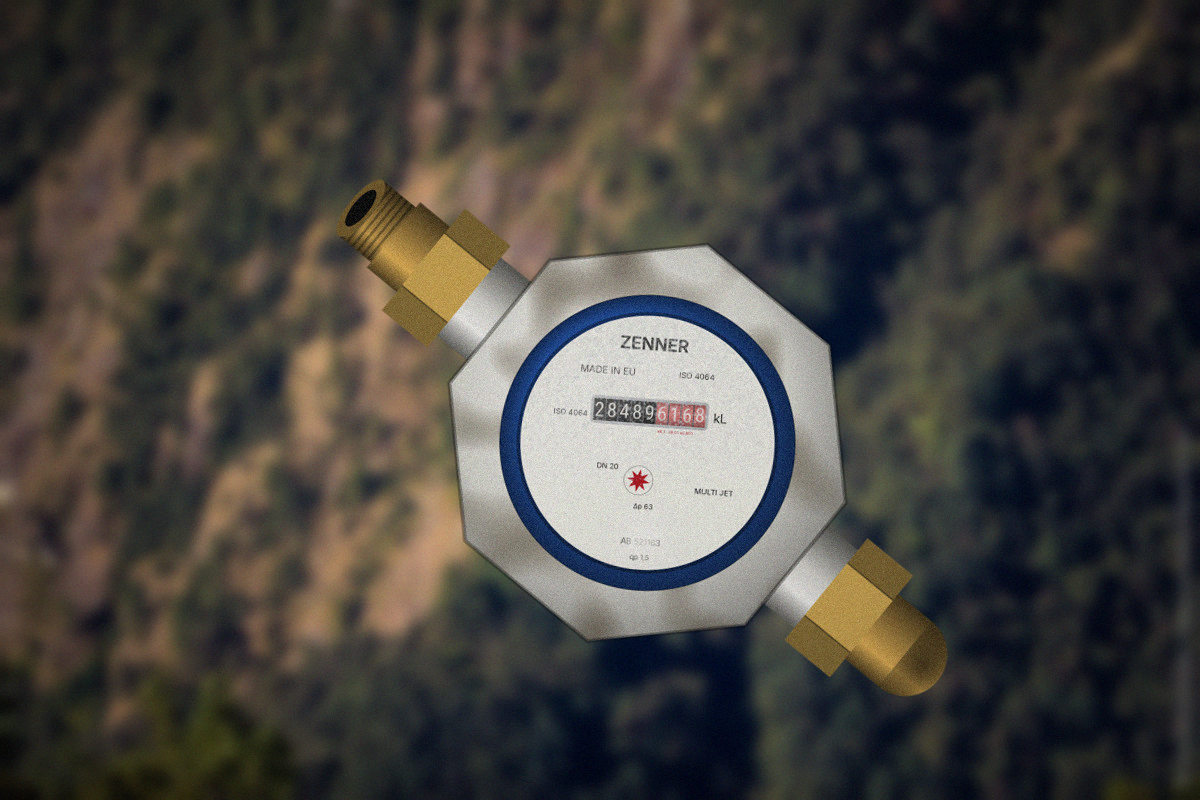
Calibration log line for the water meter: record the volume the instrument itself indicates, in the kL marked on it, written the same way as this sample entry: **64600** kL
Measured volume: **28489.6168** kL
